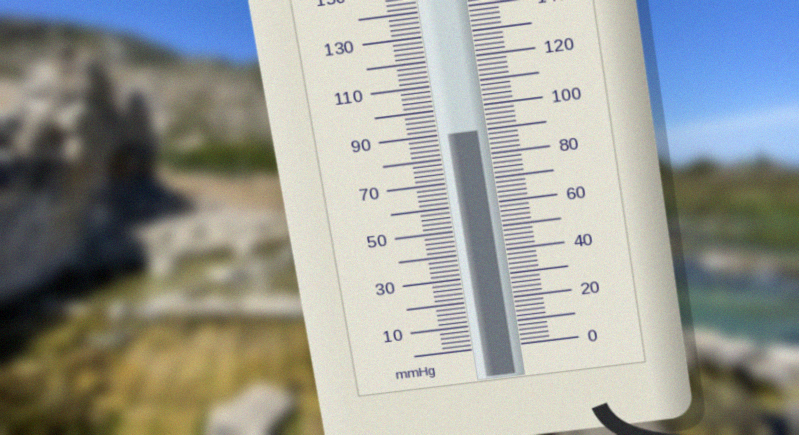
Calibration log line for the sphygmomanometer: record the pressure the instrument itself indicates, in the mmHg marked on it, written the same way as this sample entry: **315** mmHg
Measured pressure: **90** mmHg
